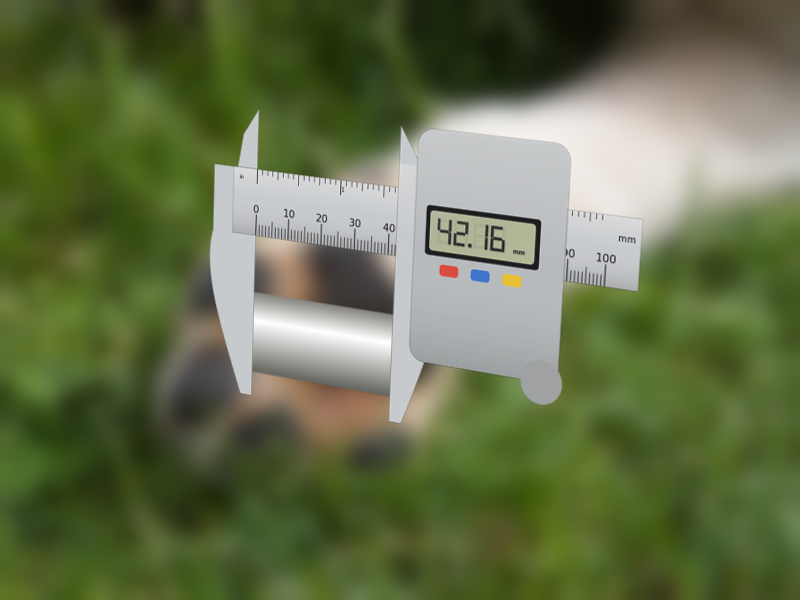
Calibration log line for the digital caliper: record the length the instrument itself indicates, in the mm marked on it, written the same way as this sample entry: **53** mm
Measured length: **42.16** mm
